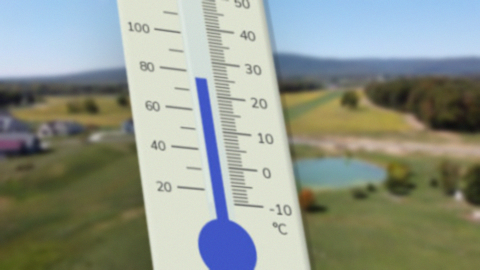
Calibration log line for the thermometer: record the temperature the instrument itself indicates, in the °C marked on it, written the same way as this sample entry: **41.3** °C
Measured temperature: **25** °C
